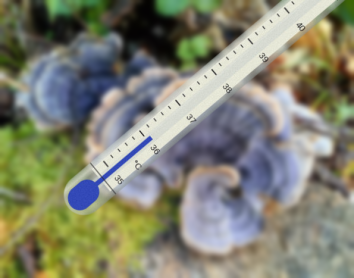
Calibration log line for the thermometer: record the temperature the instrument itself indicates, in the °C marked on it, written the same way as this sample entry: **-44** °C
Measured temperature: **36.1** °C
